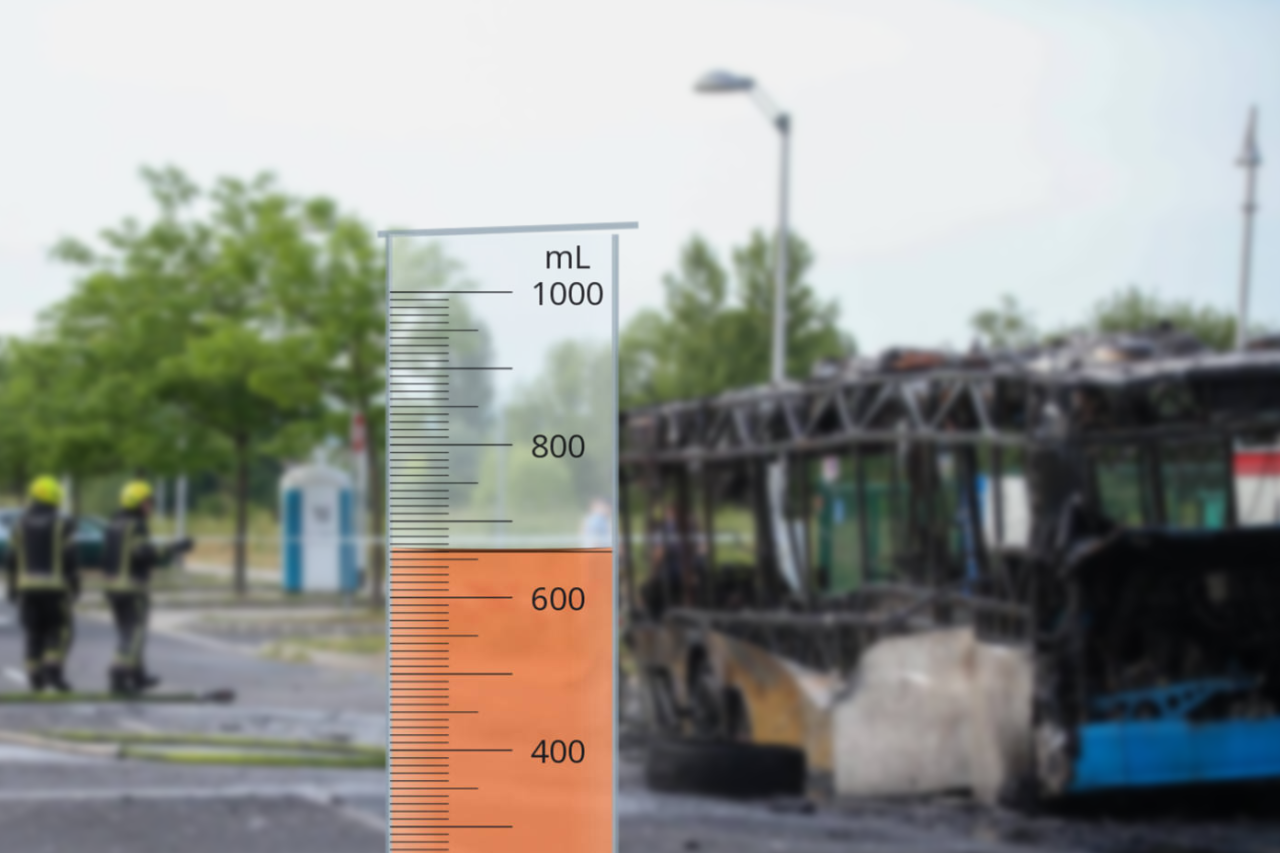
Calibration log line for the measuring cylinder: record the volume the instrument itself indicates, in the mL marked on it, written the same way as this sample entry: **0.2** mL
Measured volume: **660** mL
